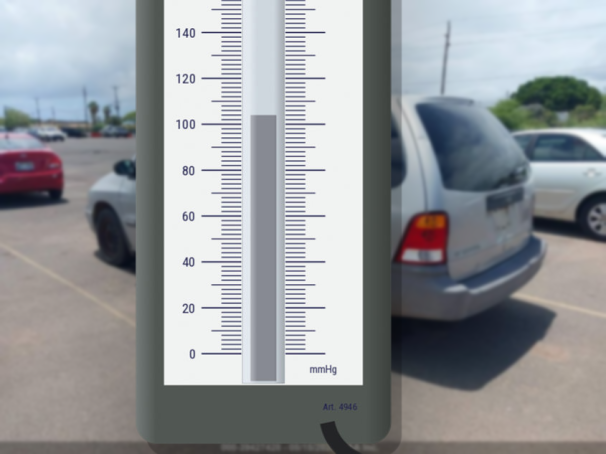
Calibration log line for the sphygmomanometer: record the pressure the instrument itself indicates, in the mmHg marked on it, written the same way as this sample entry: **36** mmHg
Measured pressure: **104** mmHg
